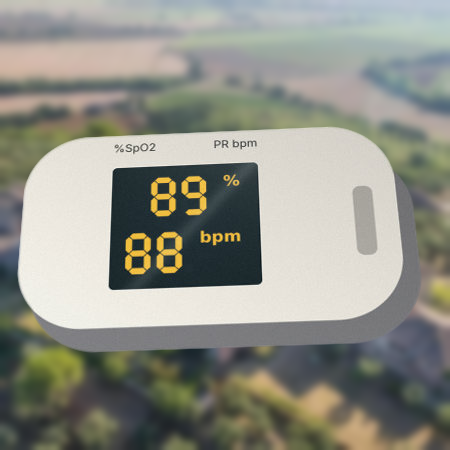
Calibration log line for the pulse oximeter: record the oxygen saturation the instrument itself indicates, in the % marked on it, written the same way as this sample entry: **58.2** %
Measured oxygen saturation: **89** %
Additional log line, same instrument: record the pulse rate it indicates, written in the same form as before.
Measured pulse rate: **88** bpm
